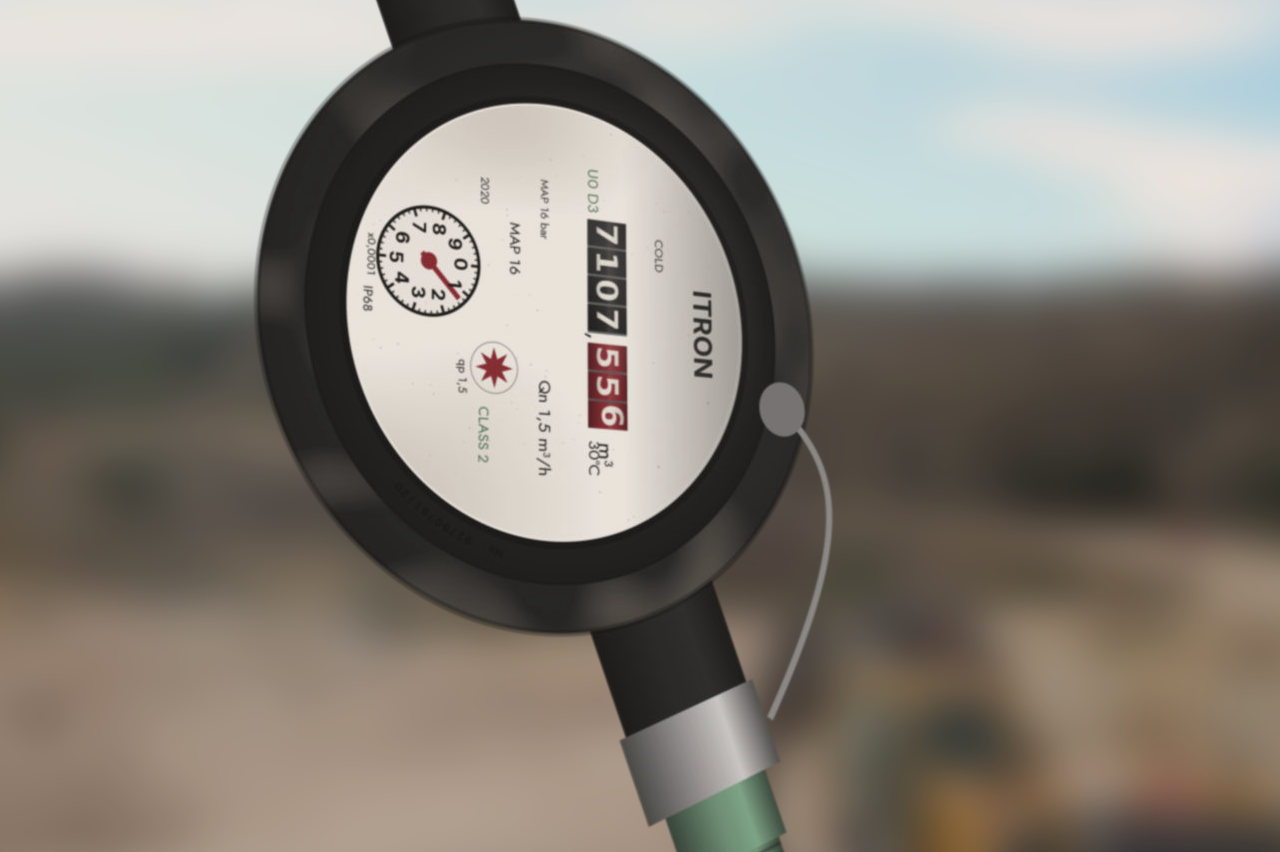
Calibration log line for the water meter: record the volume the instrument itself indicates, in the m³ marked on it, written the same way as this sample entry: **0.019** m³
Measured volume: **7107.5561** m³
